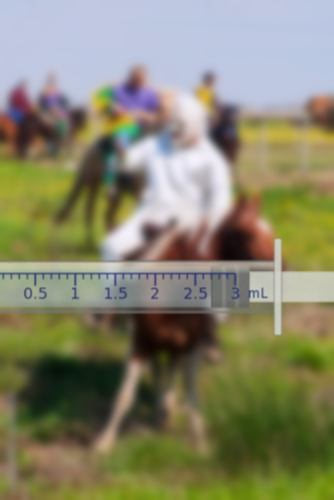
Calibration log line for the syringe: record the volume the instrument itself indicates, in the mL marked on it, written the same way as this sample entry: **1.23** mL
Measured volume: **2.7** mL
